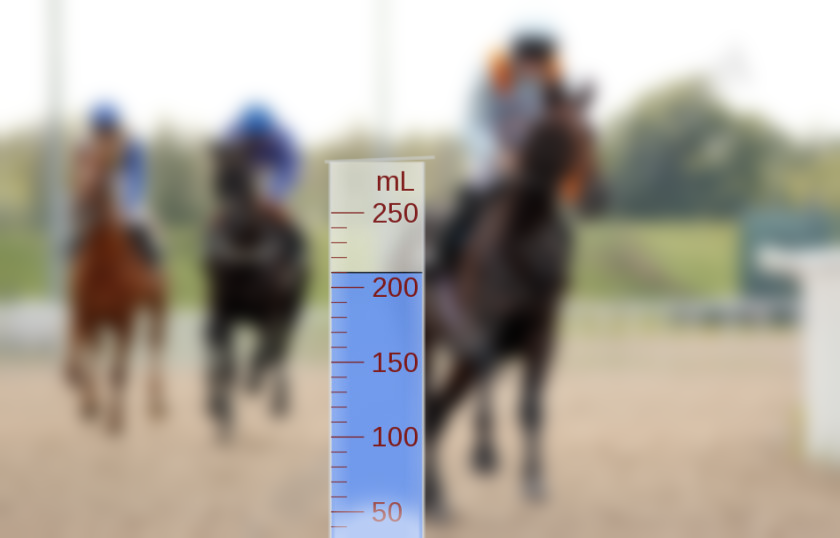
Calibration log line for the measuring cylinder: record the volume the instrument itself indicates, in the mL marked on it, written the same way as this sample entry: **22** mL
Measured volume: **210** mL
